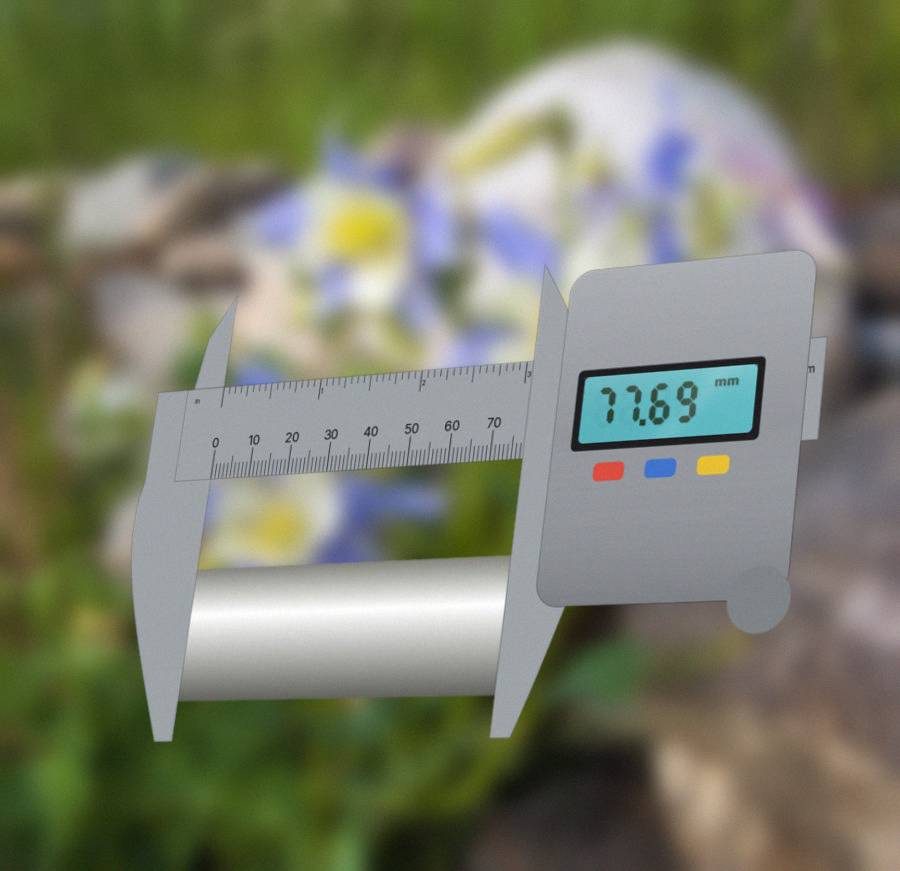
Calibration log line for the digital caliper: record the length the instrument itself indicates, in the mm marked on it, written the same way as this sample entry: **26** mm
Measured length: **77.69** mm
